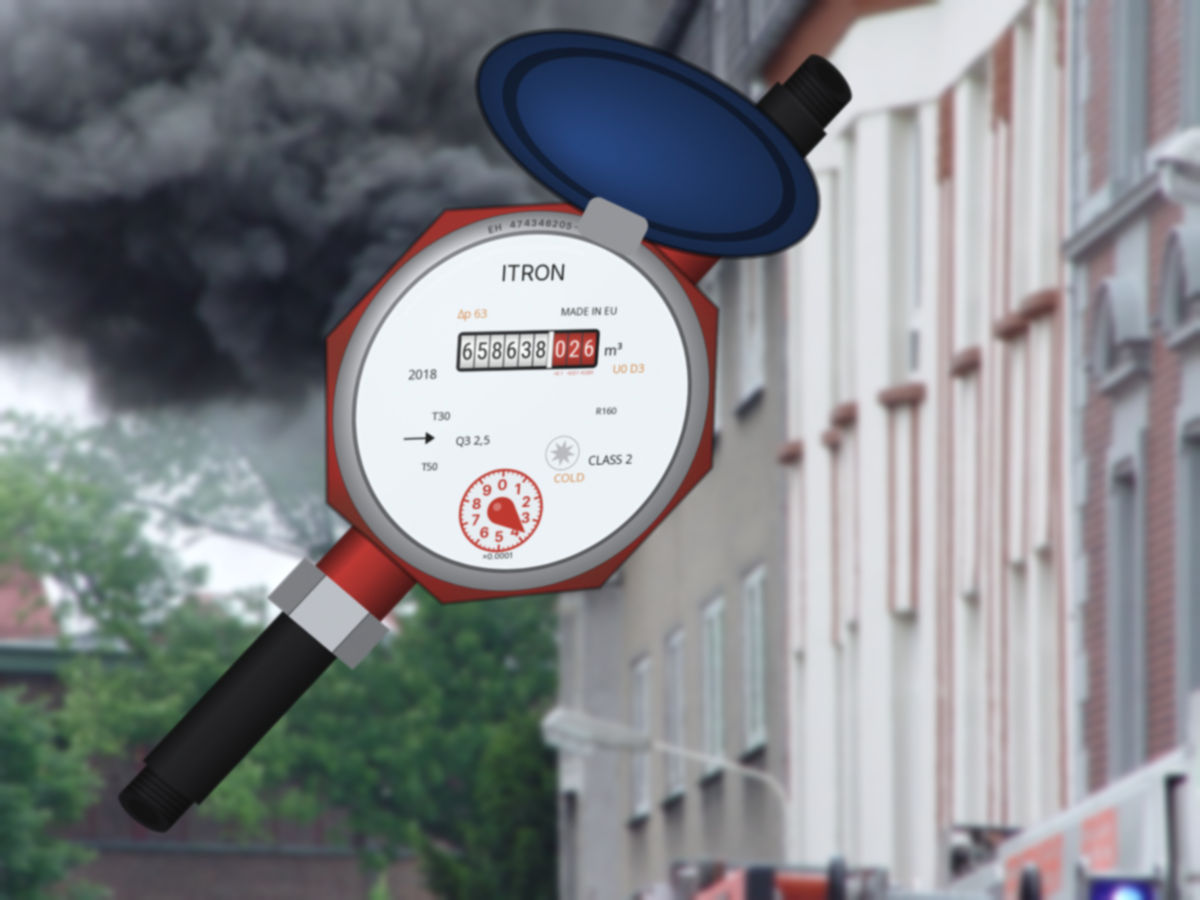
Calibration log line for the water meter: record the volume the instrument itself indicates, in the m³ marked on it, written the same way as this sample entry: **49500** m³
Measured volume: **658638.0263** m³
